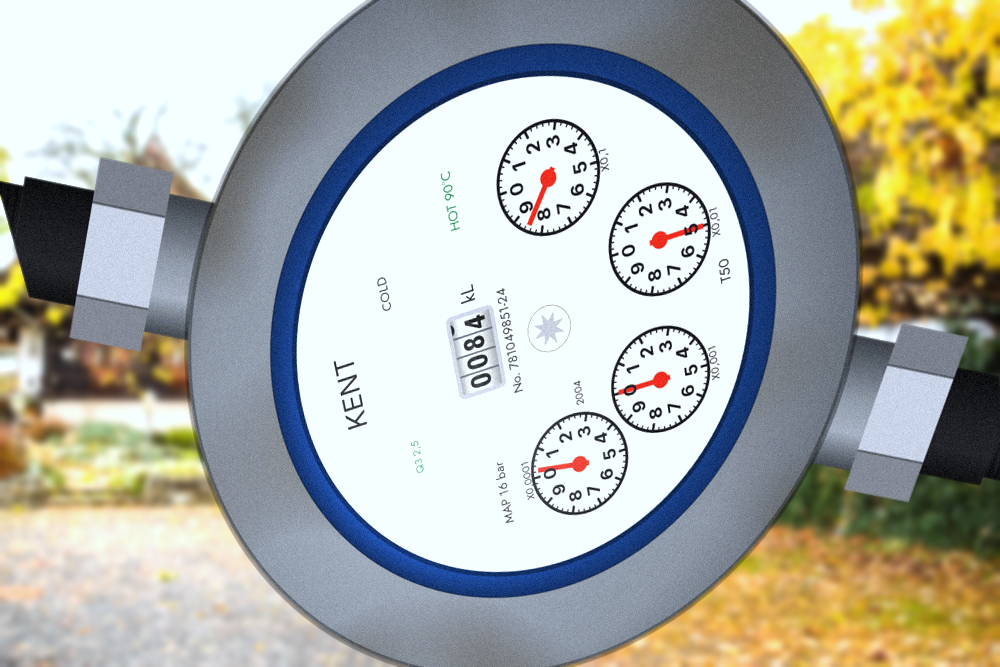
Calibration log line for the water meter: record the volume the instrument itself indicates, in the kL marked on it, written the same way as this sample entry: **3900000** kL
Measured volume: **83.8500** kL
